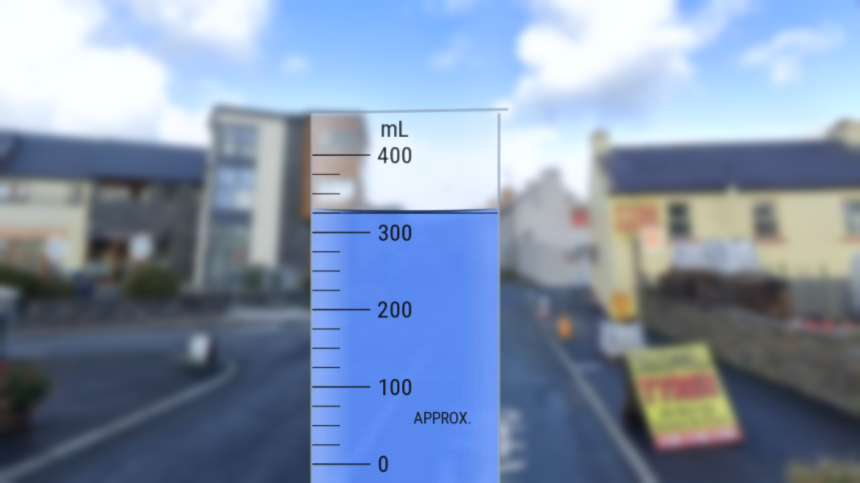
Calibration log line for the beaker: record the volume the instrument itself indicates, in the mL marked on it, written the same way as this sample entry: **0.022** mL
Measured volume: **325** mL
